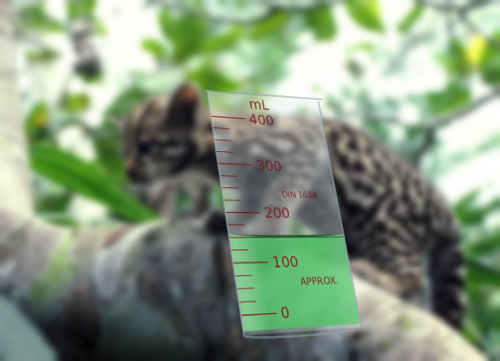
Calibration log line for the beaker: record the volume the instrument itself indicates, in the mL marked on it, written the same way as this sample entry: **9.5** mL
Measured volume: **150** mL
